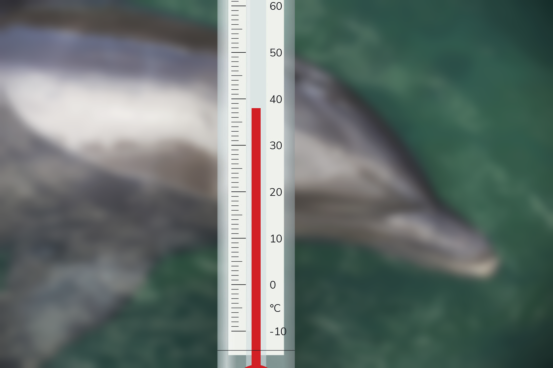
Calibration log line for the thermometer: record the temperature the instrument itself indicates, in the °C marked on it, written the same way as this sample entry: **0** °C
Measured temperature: **38** °C
